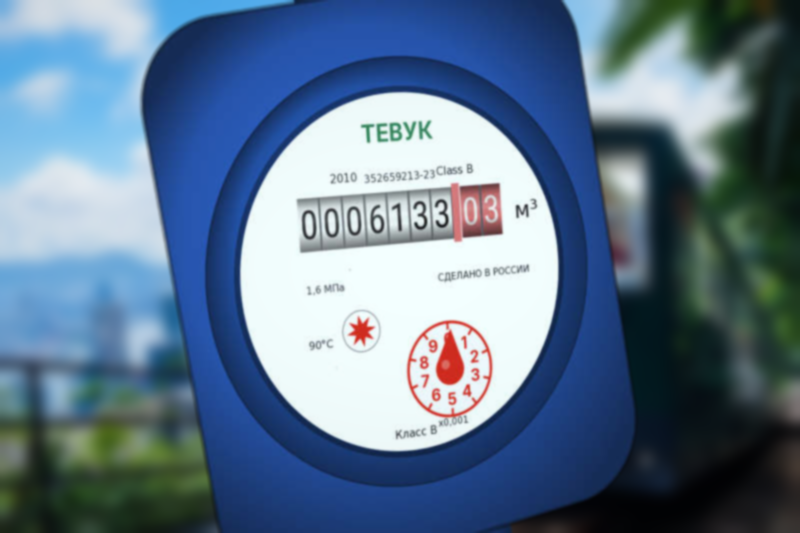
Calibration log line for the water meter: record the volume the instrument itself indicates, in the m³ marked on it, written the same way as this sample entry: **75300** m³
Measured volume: **6133.030** m³
